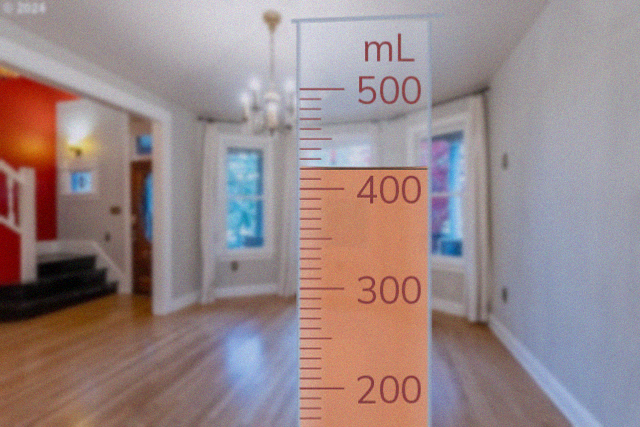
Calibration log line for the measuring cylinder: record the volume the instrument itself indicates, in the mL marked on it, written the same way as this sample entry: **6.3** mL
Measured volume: **420** mL
